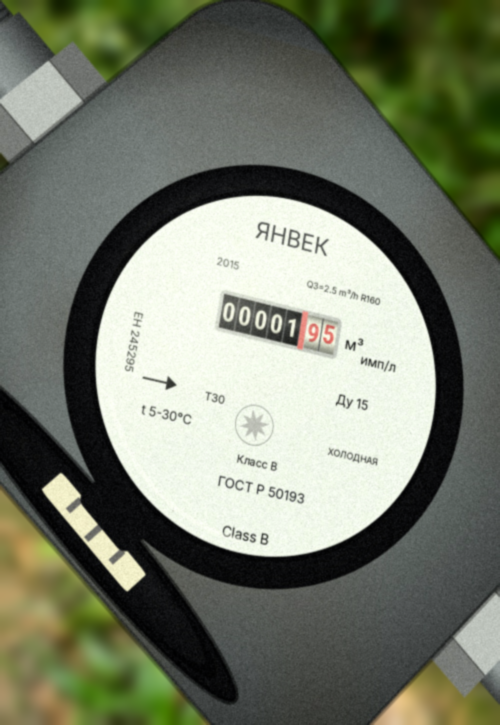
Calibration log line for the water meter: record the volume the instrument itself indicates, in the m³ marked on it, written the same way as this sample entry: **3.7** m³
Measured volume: **1.95** m³
